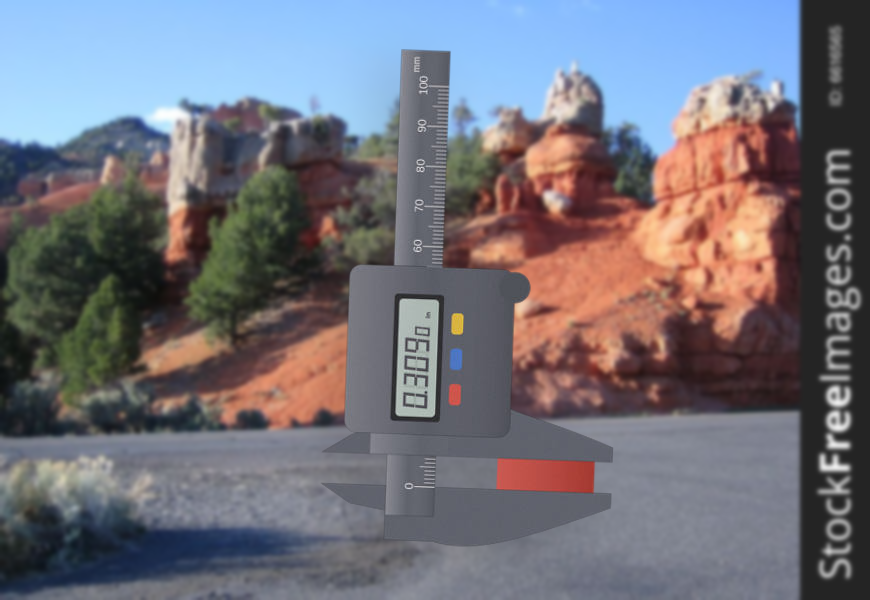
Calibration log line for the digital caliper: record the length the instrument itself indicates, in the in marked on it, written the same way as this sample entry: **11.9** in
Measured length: **0.3090** in
